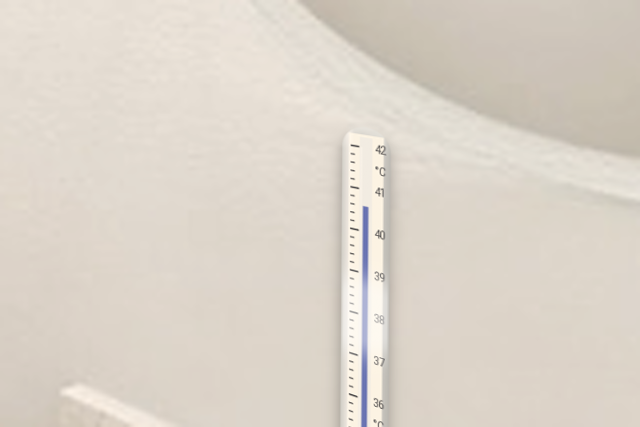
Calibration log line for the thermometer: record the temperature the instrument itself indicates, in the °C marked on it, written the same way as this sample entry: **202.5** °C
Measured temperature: **40.6** °C
